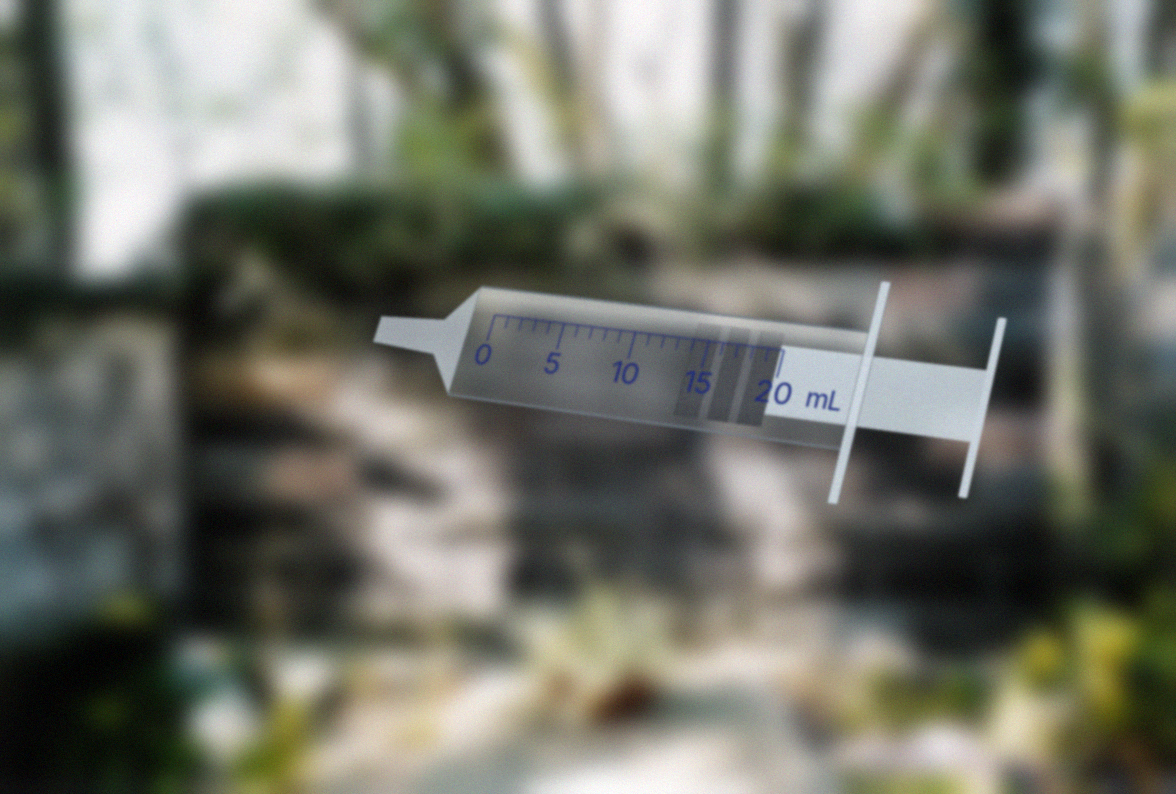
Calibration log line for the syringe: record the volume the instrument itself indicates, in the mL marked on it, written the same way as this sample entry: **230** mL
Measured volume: **14** mL
